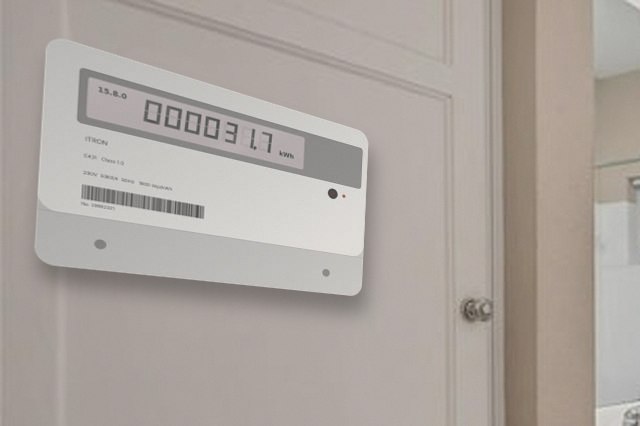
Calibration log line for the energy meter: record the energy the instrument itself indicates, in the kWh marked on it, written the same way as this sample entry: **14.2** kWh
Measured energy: **31.7** kWh
